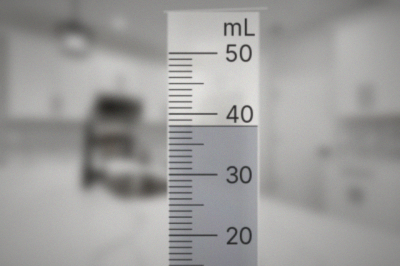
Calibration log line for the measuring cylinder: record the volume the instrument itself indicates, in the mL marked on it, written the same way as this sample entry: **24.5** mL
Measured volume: **38** mL
